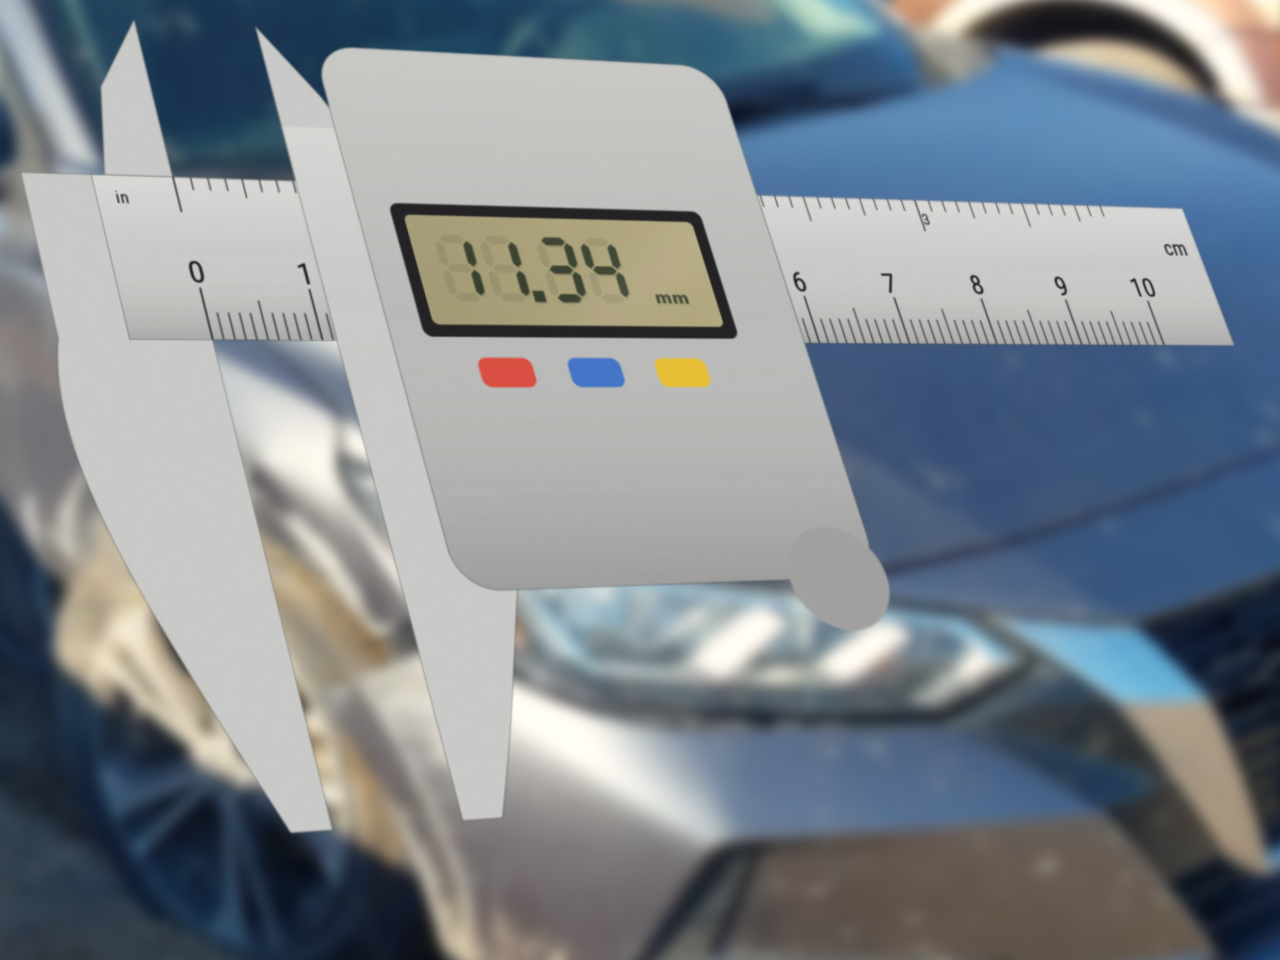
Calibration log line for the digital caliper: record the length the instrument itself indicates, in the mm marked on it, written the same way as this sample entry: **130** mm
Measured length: **11.34** mm
